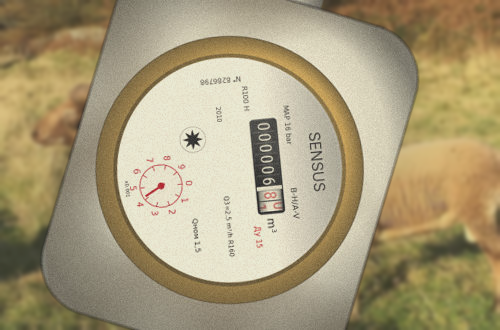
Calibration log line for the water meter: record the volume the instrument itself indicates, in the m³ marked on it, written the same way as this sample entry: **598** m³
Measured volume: **6.804** m³
